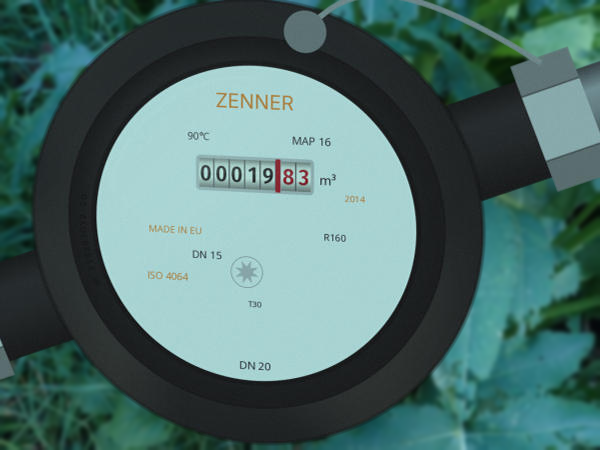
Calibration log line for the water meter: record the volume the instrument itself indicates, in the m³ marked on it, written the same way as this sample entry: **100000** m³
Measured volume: **19.83** m³
